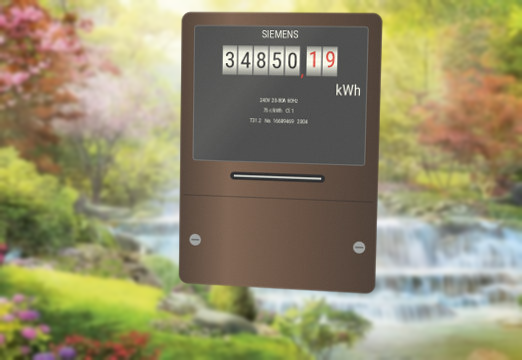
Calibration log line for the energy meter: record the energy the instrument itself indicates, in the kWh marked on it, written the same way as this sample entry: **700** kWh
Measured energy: **34850.19** kWh
